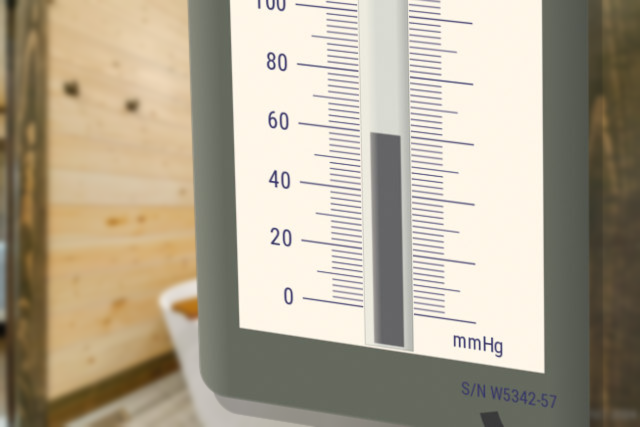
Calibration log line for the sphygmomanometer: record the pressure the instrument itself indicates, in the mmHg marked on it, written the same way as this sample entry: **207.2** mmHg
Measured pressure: **60** mmHg
